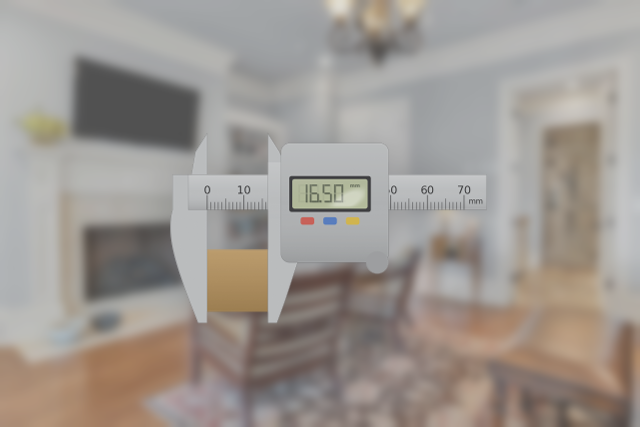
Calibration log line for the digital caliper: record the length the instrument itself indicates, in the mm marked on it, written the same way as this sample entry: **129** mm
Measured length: **16.50** mm
